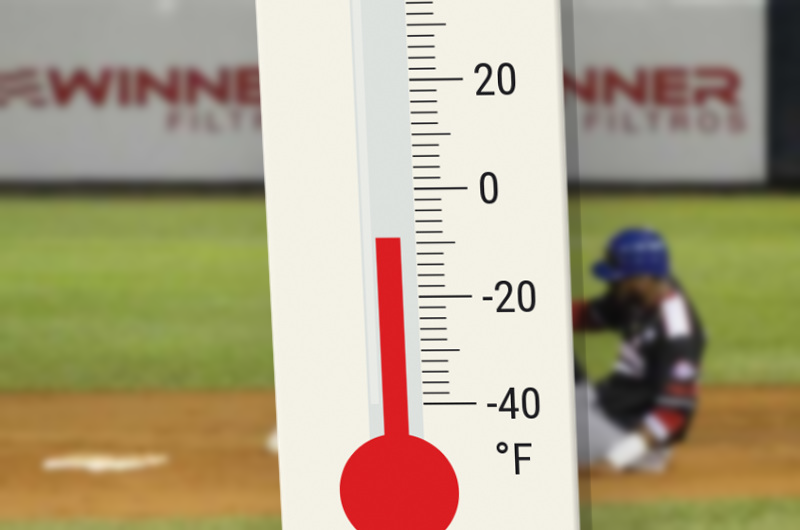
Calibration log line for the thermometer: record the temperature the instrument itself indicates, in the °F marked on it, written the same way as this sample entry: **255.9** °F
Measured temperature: **-9** °F
